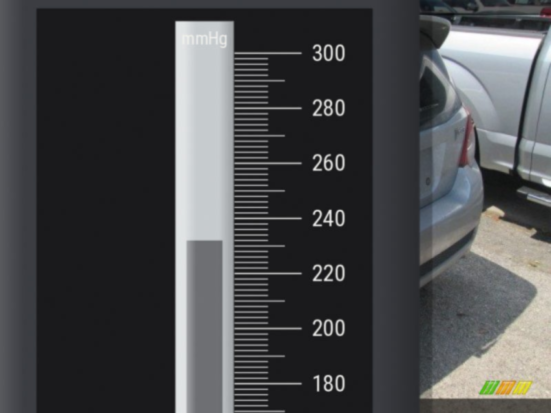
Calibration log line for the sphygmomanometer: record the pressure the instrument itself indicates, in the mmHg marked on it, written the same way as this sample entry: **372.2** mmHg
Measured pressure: **232** mmHg
